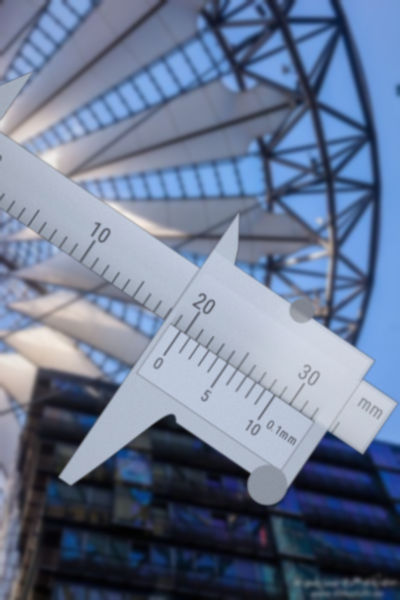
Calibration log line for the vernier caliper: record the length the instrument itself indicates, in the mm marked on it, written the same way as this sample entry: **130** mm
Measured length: **19.6** mm
